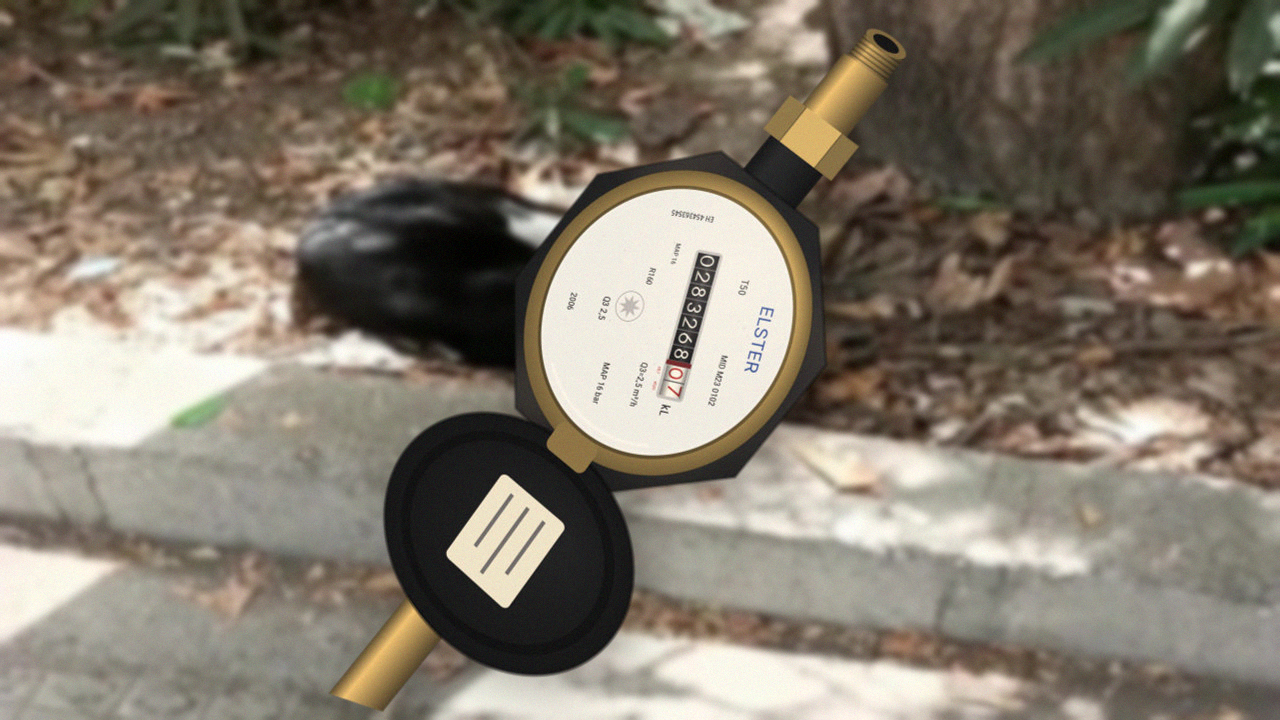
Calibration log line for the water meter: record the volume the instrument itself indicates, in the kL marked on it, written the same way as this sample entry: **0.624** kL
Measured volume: **283268.07** kL
